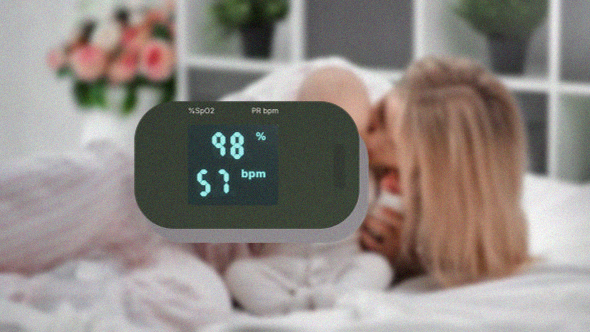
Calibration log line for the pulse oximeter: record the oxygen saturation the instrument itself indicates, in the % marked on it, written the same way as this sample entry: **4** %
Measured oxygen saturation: **98** %
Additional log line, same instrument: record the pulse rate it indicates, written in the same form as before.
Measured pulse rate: **57** bpm
